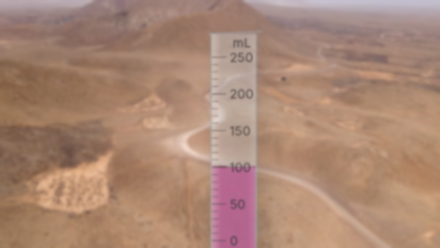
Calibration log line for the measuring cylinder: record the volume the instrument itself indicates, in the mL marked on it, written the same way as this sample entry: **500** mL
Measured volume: **100** mL
